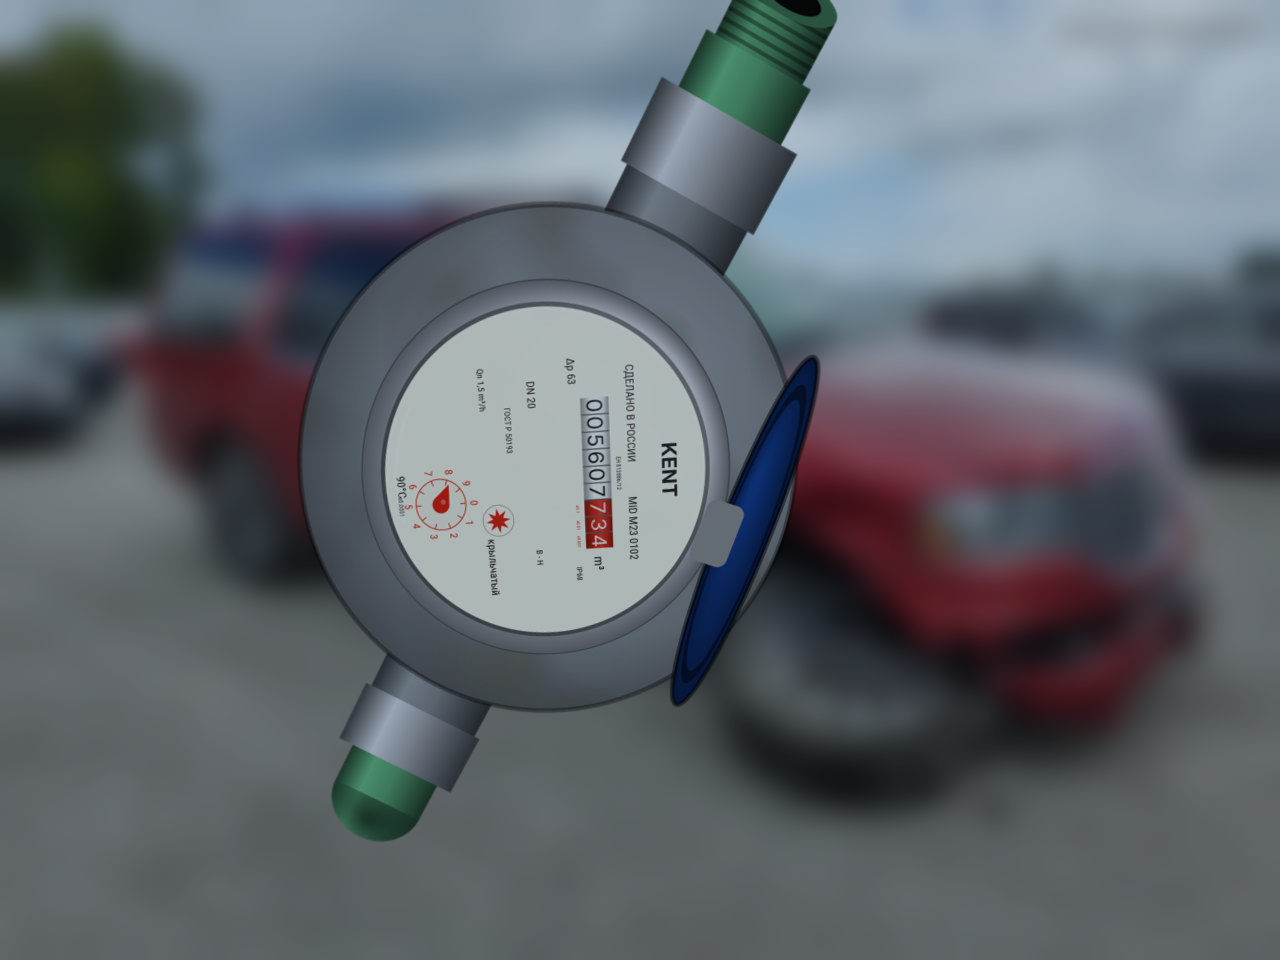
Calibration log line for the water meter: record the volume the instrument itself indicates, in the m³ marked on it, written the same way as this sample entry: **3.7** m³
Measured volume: **5607.7348** m³
